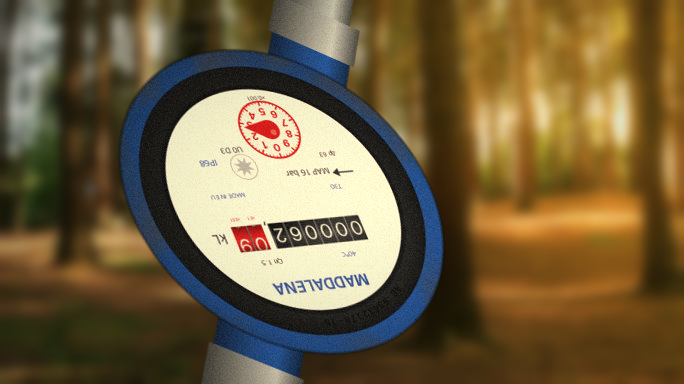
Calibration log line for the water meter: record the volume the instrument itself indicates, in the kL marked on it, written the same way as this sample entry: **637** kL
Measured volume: **62.092** kL
